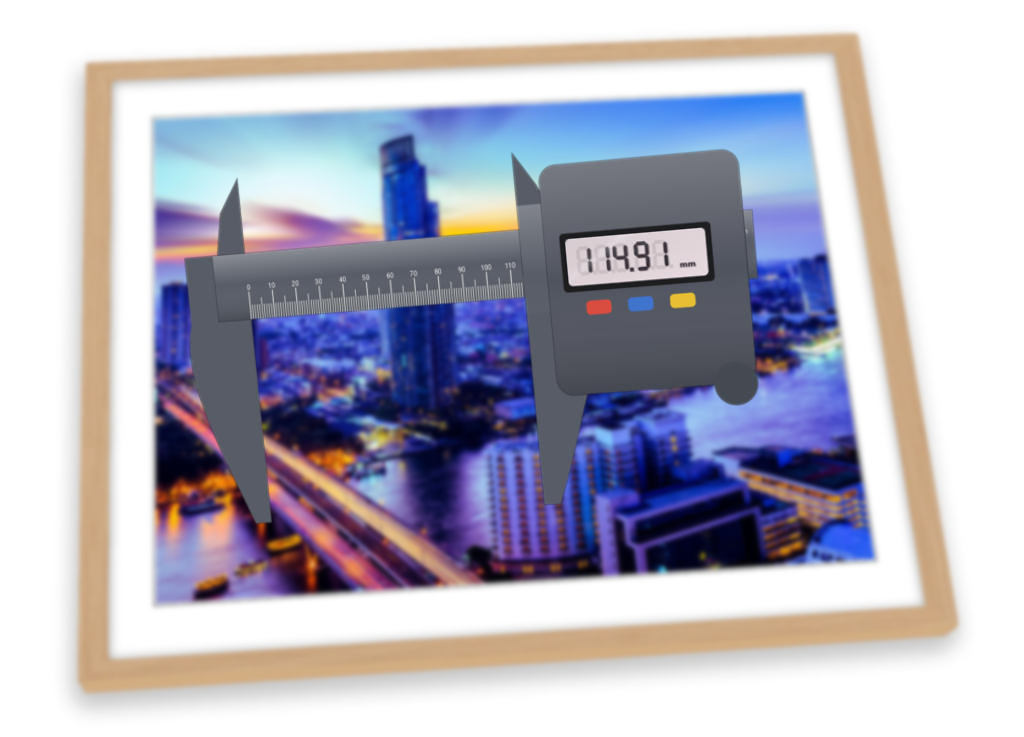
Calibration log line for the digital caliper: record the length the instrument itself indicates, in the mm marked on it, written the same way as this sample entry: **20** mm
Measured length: **114.91** mm
